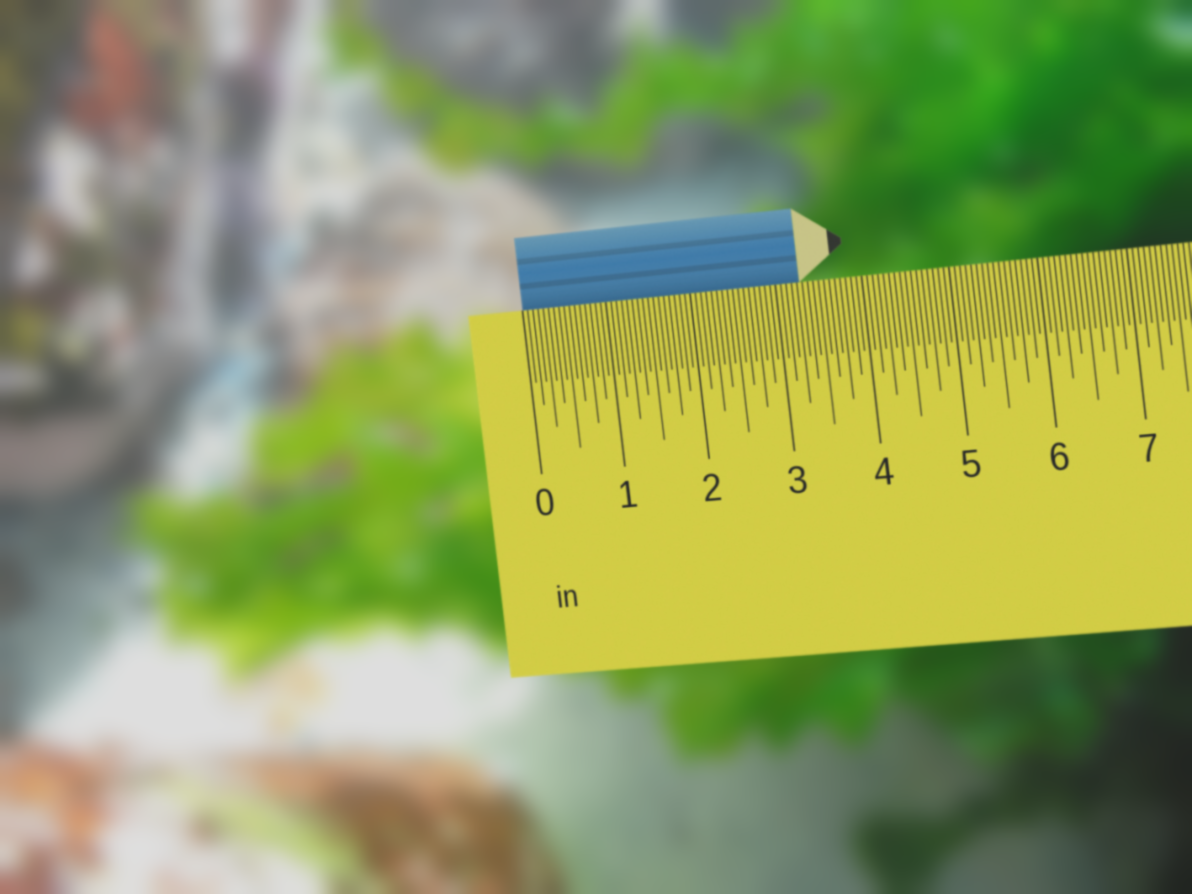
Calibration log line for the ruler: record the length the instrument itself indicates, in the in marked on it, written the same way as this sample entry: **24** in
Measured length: **3.8125** in
